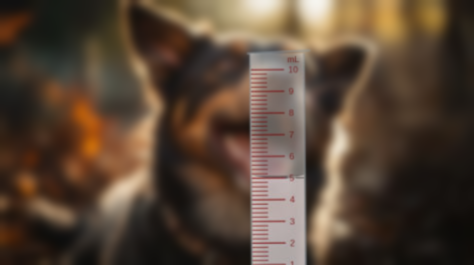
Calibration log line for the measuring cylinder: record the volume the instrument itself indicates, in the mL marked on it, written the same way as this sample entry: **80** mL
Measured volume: **5** mL
